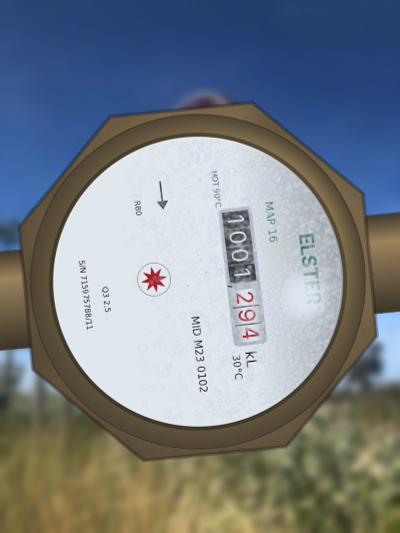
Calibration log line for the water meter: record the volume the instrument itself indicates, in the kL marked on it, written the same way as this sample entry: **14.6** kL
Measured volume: **1001.294** kL
